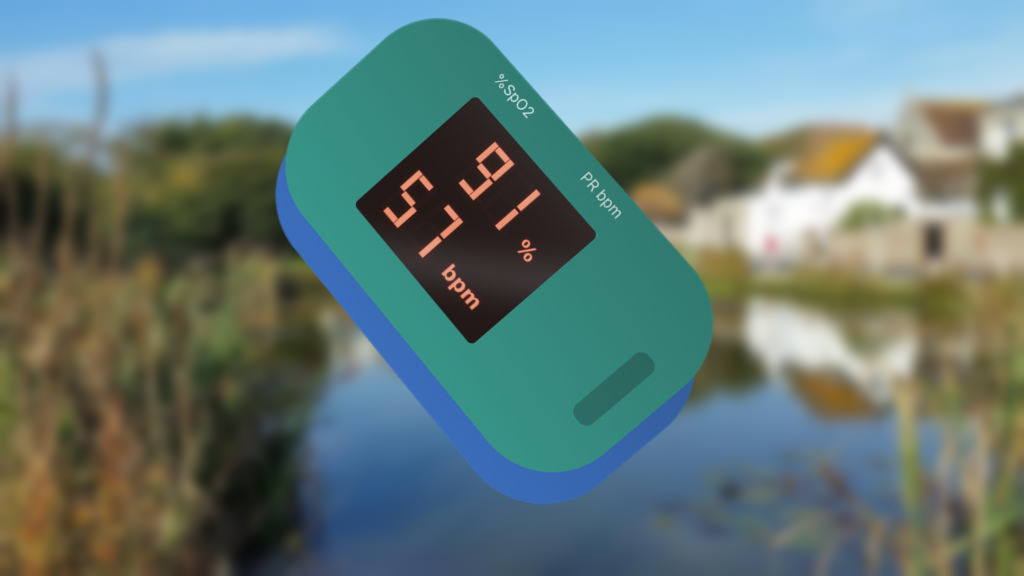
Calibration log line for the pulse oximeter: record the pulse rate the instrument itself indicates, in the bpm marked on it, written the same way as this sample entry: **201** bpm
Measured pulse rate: **57** bpm
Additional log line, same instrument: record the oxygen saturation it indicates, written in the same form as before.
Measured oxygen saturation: **91** %
